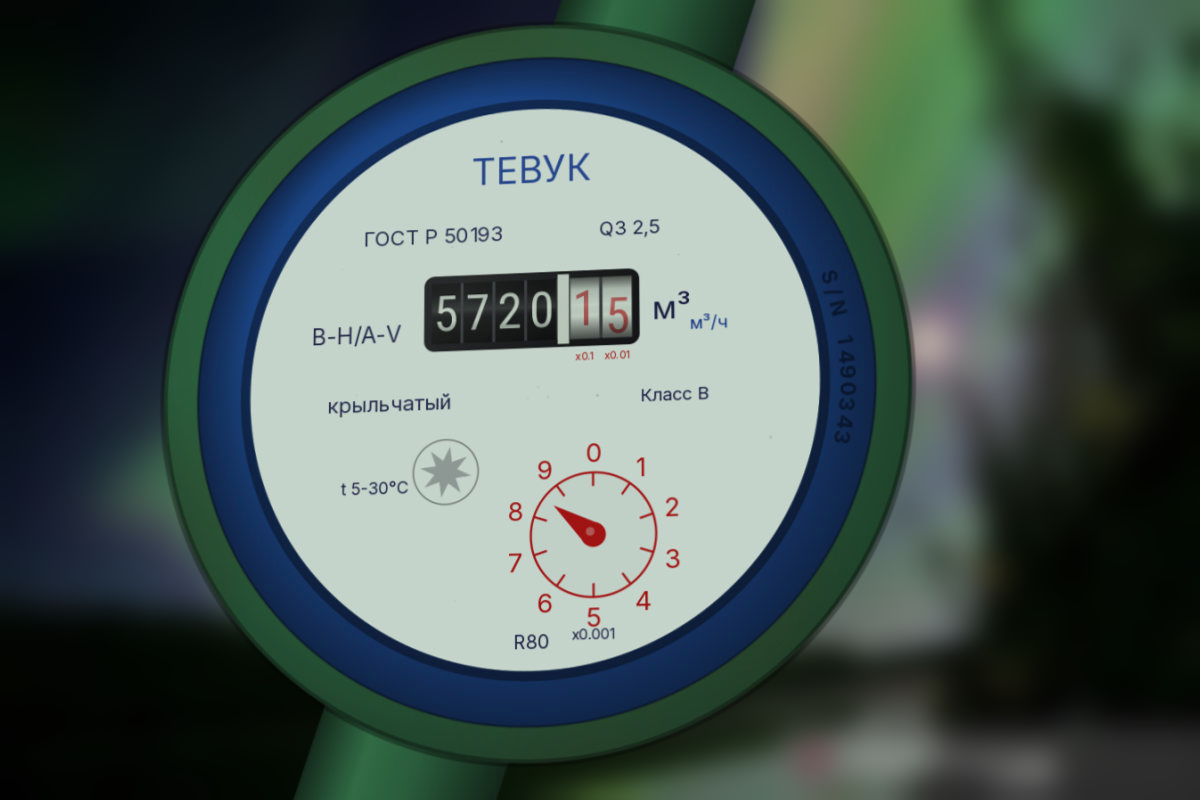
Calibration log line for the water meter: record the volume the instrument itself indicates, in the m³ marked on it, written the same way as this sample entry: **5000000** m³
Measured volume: **5720.148** m³
